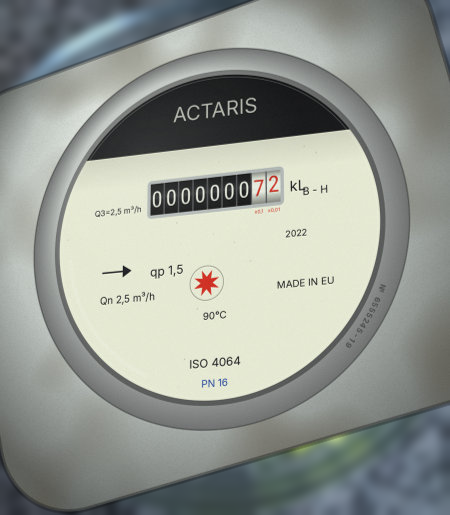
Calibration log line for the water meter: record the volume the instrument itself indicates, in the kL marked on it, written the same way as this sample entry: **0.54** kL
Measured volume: **0.72** kL
